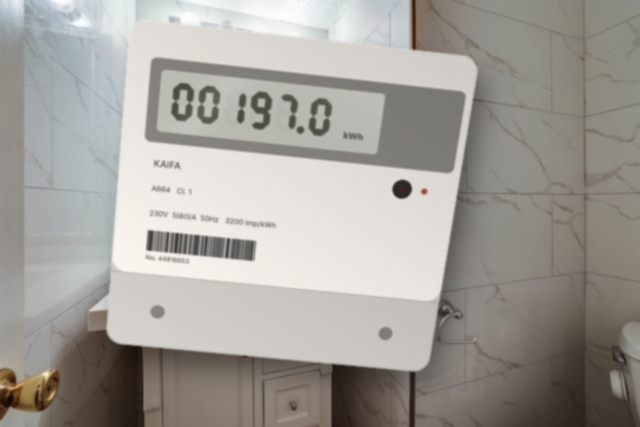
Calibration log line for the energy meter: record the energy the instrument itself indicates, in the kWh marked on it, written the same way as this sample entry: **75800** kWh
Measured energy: **197.0** kWh
